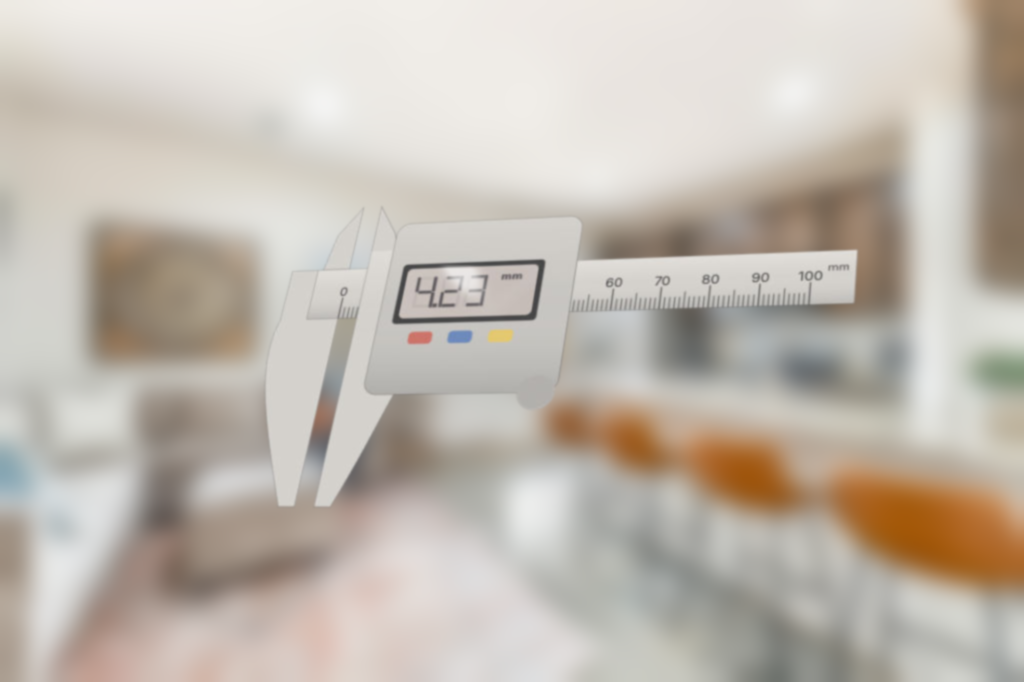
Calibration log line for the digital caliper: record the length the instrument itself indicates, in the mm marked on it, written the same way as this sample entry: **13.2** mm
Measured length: **4.23** mm
